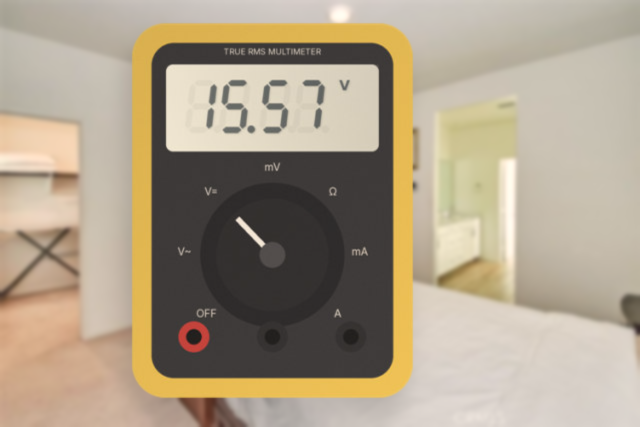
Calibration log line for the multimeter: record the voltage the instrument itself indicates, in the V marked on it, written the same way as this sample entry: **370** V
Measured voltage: **15.57** V
